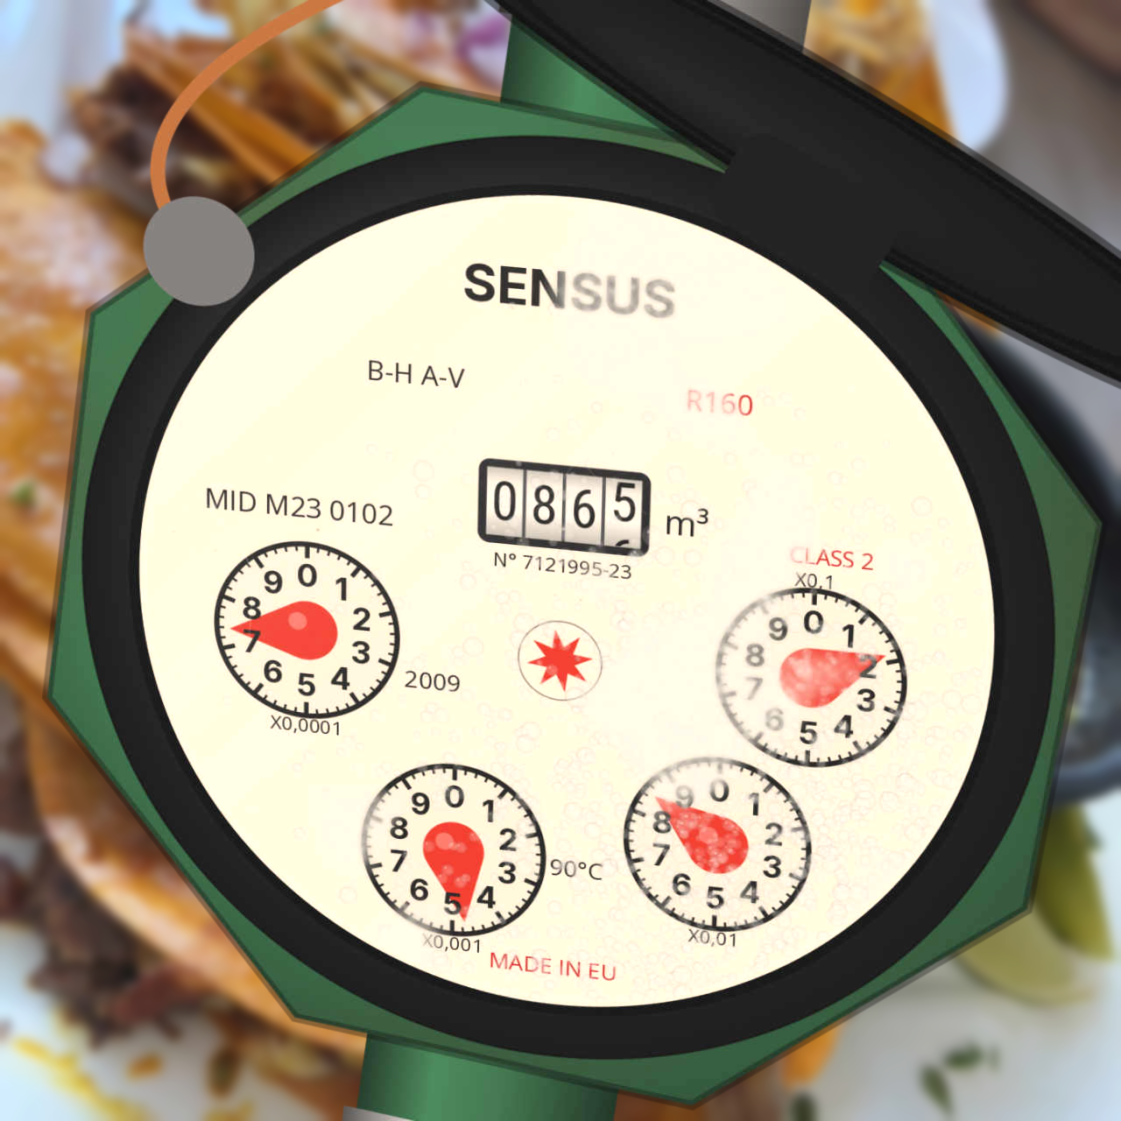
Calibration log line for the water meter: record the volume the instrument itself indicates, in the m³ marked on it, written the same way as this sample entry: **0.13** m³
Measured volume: **865.1847** m³
